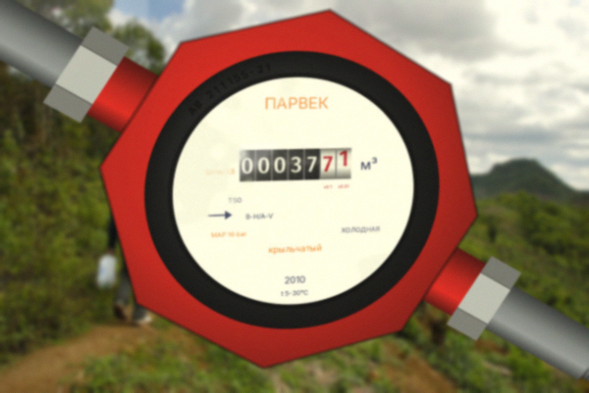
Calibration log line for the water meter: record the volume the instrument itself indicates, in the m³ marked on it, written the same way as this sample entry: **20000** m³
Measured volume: **37.71** m³
